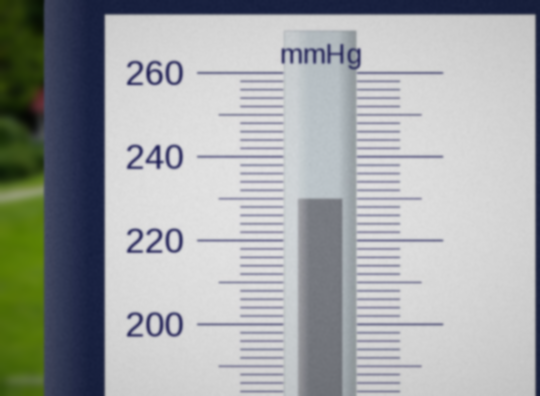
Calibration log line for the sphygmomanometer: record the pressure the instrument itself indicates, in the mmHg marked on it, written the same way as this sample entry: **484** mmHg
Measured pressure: **230** mmHg
